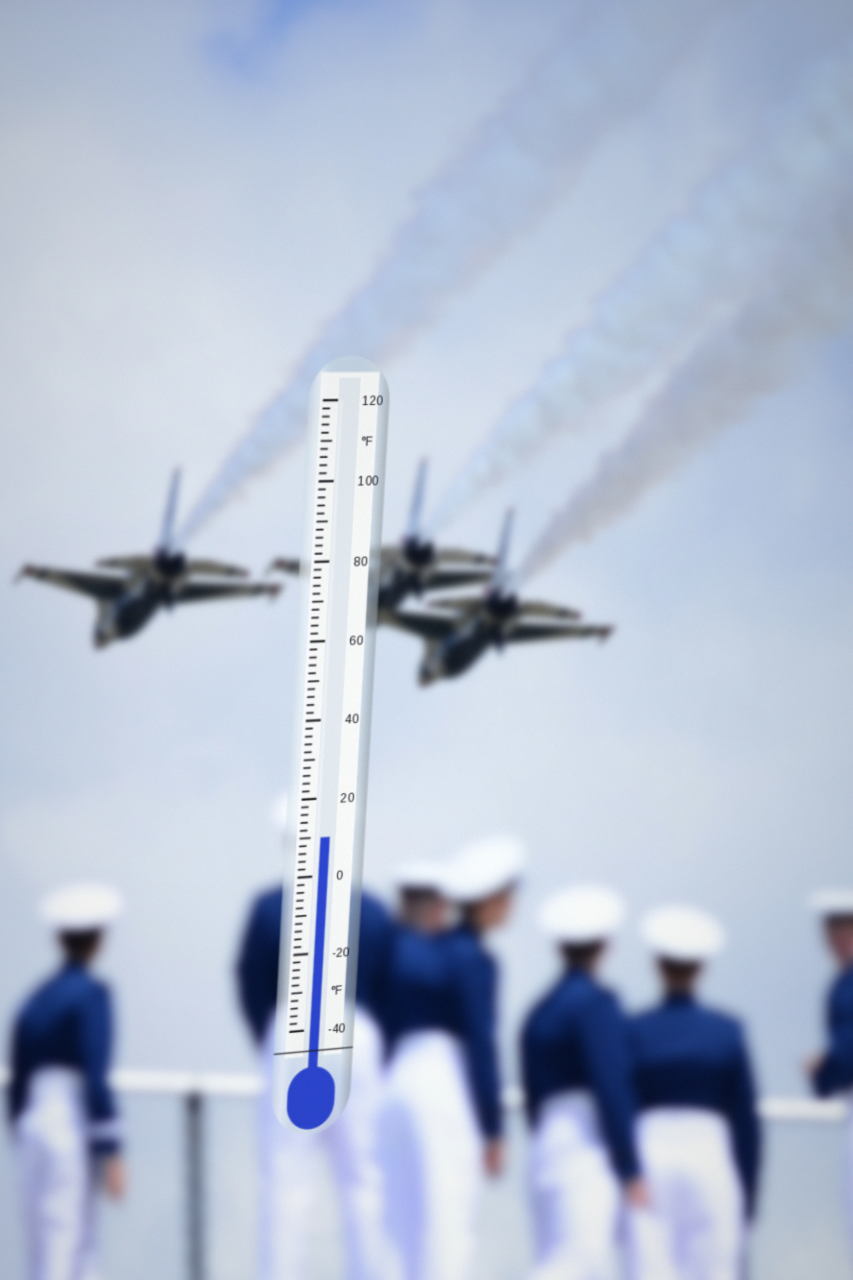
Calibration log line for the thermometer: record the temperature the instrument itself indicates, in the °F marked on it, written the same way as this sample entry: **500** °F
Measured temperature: **10** °F
